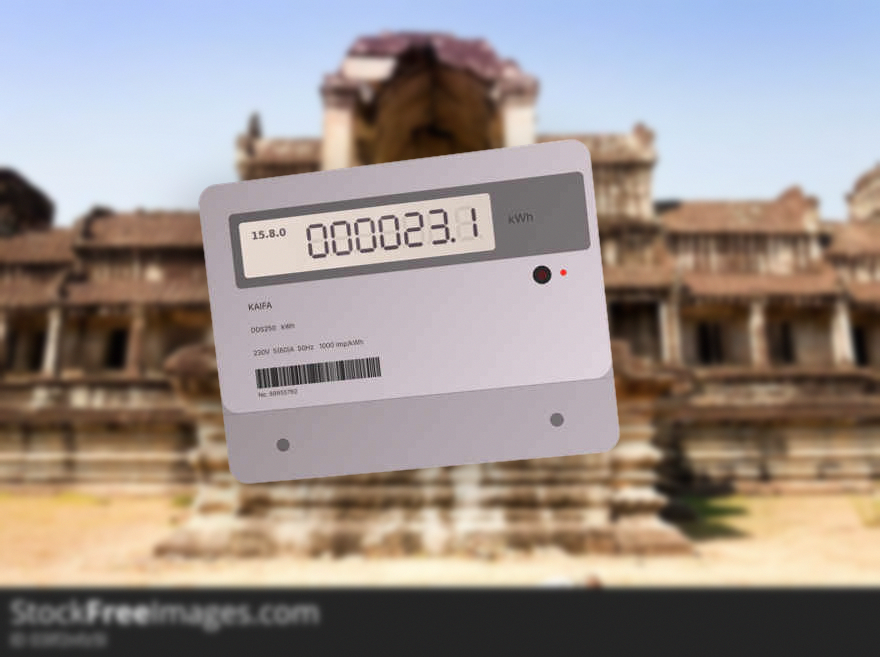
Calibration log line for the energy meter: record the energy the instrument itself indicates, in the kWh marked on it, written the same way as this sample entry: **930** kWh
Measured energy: **23.1** kWh
